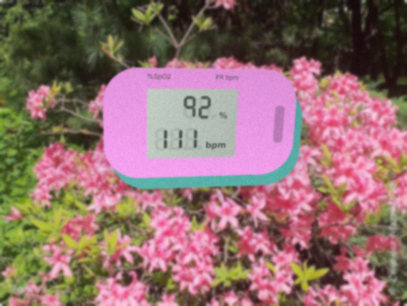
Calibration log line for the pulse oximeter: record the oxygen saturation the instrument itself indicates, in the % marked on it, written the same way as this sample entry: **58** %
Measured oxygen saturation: **92** %
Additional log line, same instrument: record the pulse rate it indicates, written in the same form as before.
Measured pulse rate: **111** bpm
